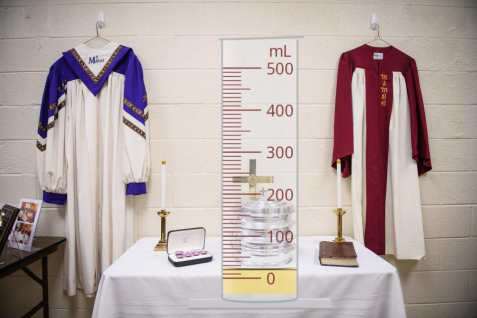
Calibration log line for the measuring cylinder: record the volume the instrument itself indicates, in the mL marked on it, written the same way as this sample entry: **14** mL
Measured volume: **20** mL
